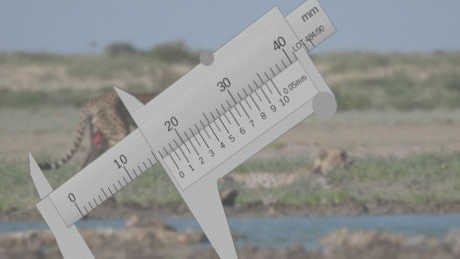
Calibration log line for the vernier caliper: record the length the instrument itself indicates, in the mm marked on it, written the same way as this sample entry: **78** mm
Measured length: **17.2** mm
